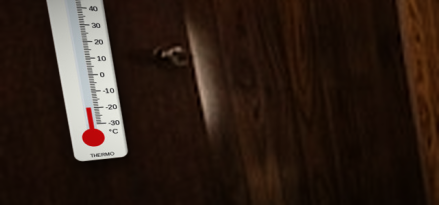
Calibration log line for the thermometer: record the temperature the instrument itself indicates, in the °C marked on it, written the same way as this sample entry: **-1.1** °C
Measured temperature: **-20** °C
